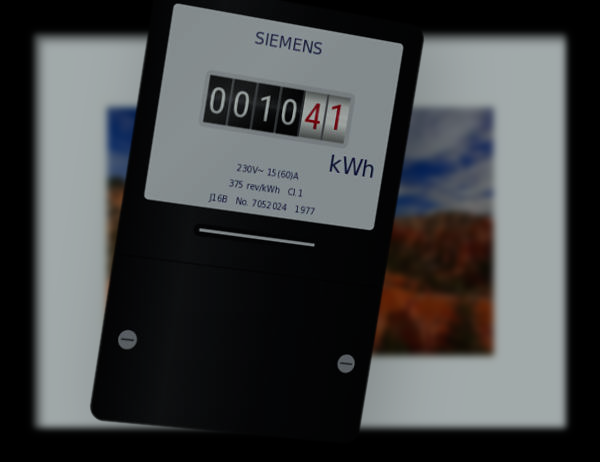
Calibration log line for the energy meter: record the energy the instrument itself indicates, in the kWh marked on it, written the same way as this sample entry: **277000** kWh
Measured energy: **10.41** kWh
